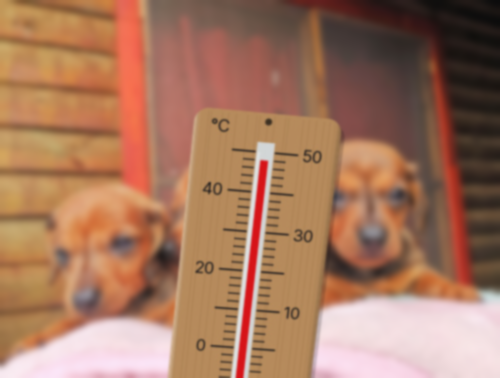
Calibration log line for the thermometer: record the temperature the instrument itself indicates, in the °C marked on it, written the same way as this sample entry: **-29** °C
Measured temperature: **48** °C
